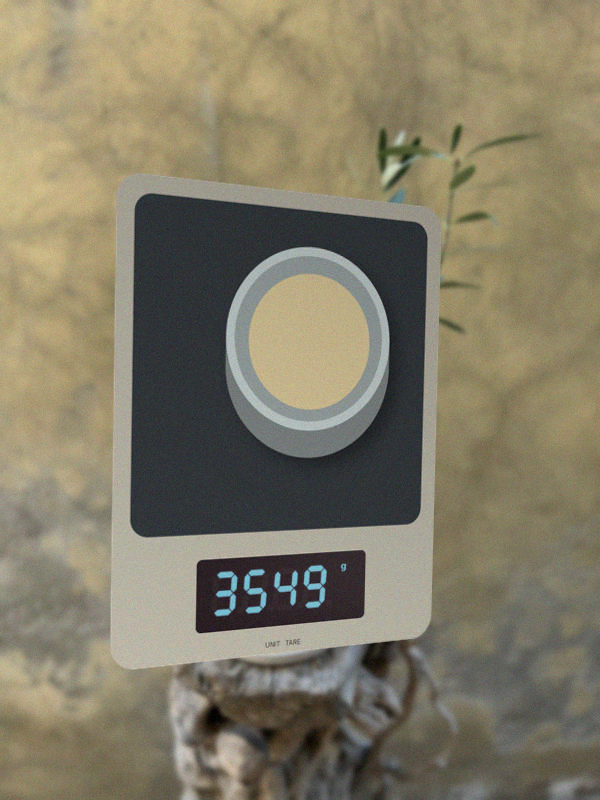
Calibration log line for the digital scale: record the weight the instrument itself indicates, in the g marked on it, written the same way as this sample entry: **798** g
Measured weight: **3549** g
